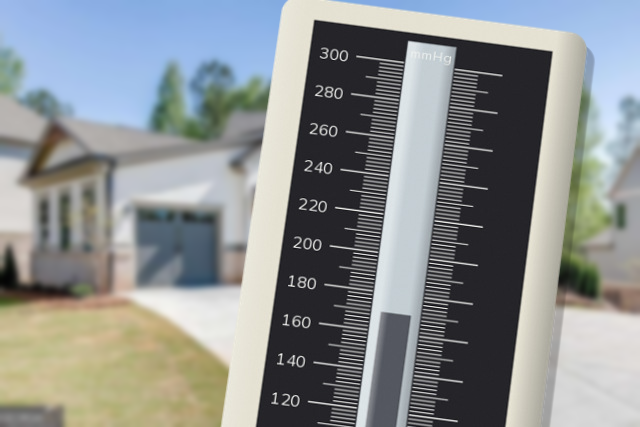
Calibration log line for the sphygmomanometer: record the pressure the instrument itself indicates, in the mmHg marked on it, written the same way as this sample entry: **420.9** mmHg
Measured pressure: **170** mmHg
